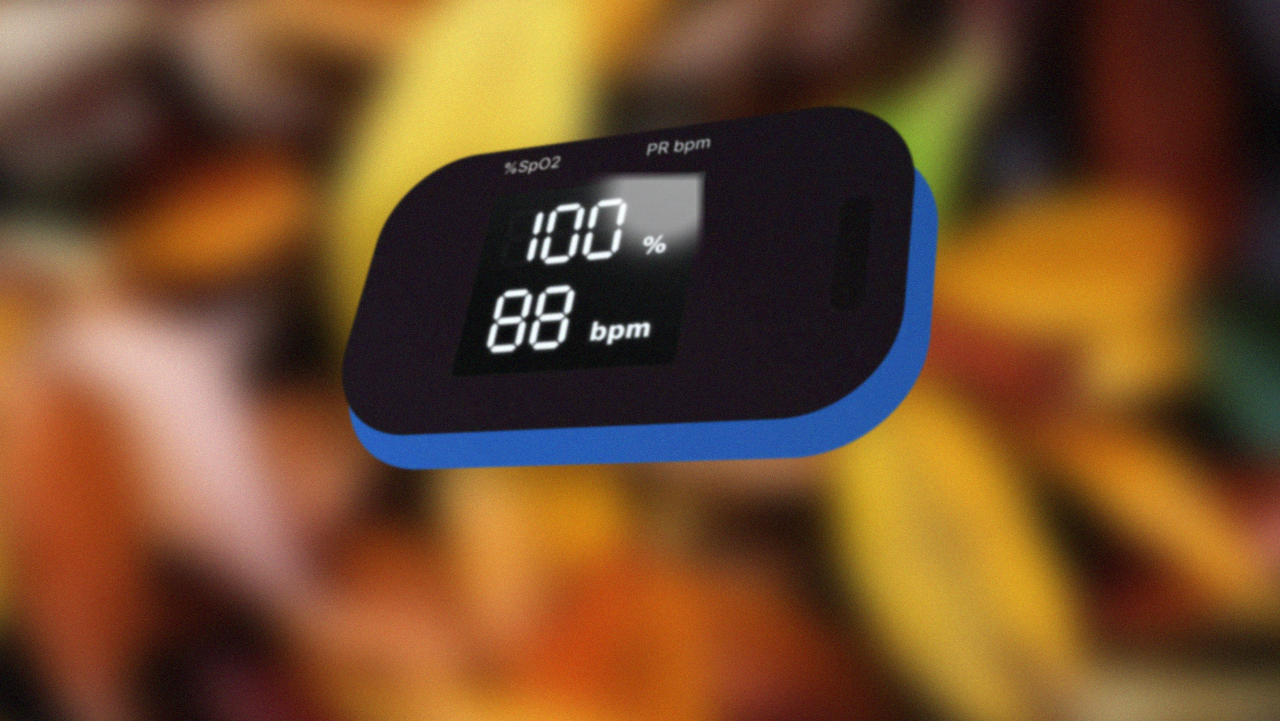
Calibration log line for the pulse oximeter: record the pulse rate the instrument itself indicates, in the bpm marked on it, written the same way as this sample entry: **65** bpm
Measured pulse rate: **88** bpm
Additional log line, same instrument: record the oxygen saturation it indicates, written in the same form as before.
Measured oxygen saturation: **100** %
